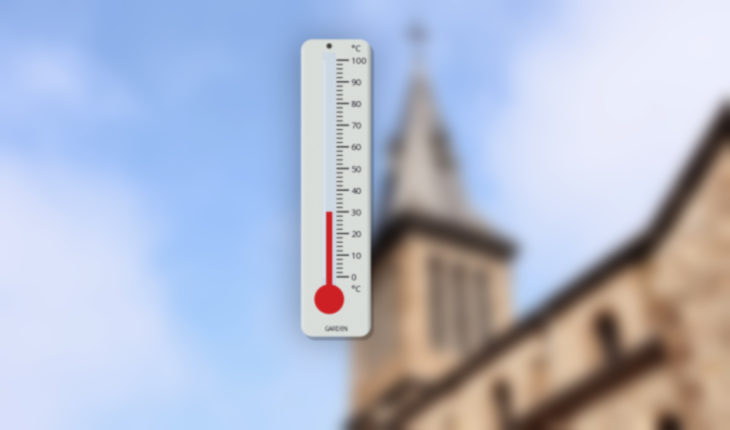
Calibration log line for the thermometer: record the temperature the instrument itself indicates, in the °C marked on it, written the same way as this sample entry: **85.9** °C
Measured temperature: **30** °C
